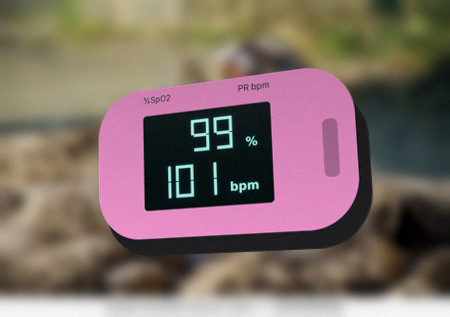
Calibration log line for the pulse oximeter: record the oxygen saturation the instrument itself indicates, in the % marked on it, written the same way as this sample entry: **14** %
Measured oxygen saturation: **99** %
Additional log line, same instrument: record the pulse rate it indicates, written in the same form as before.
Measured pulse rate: **101** bpm
